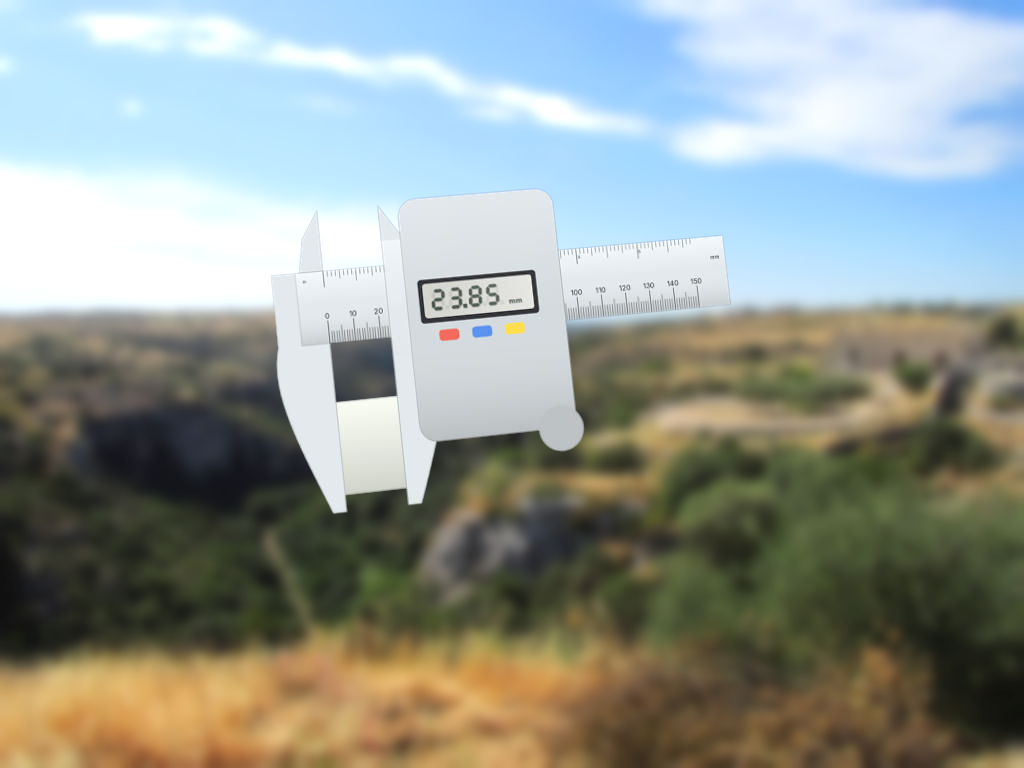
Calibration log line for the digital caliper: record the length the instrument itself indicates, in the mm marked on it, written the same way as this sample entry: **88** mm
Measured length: **23.85** mm
